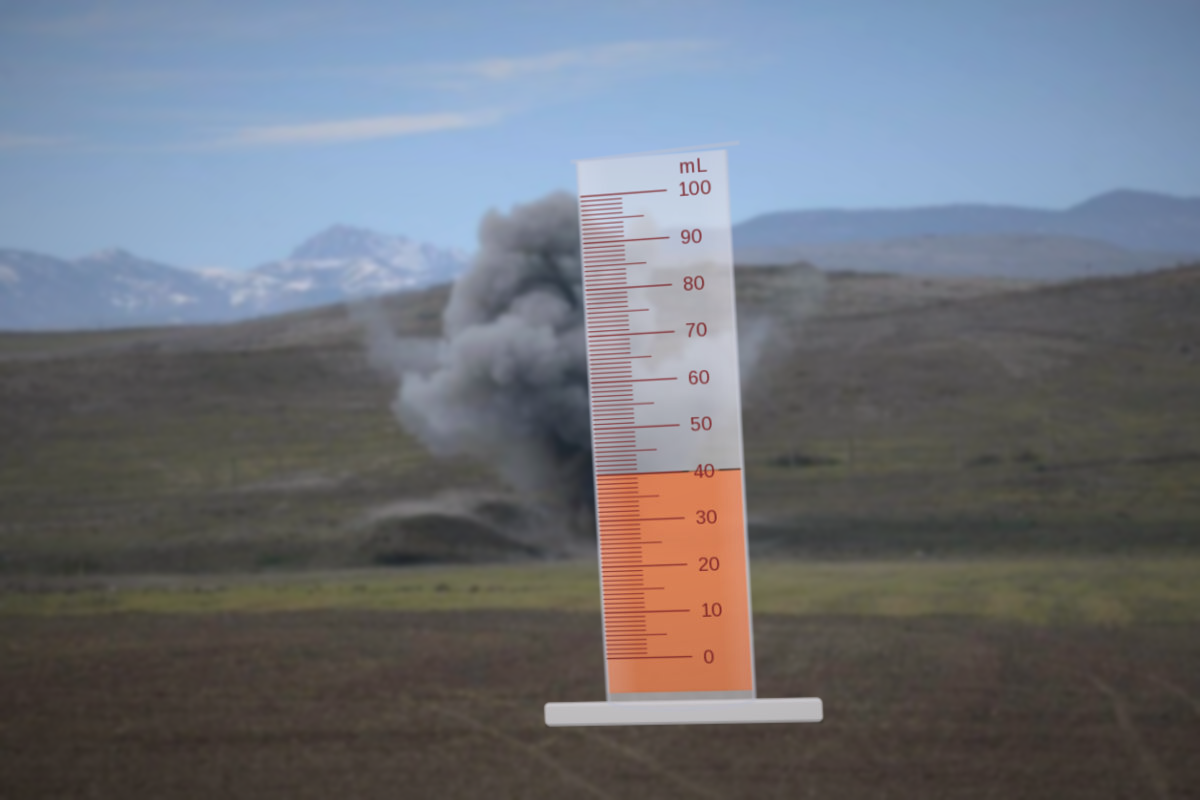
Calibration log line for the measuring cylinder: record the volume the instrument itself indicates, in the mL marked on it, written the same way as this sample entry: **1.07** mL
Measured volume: **40** mL
